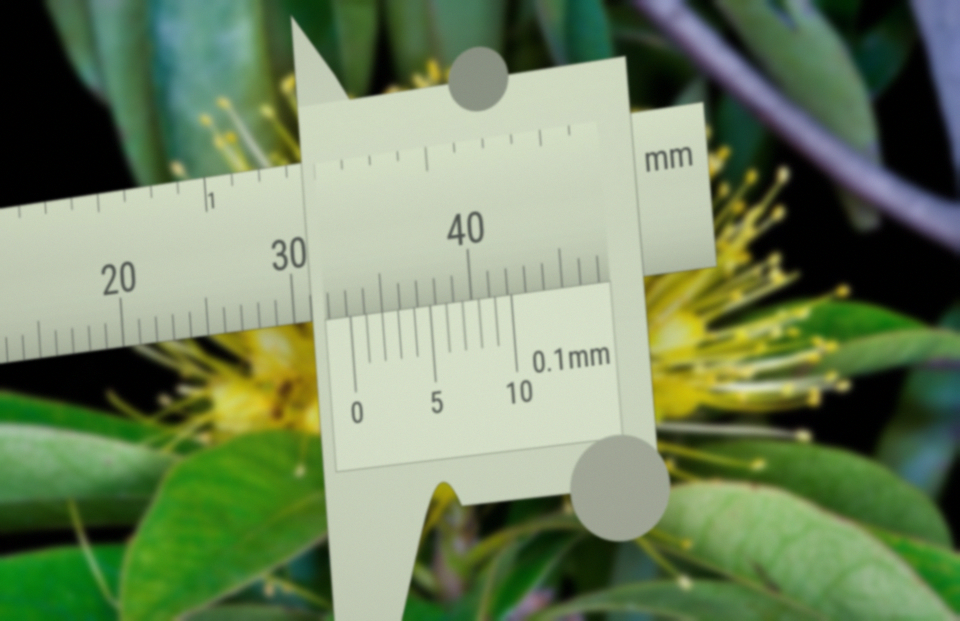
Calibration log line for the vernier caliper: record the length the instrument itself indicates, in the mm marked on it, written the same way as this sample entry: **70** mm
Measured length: **33.2** mm
